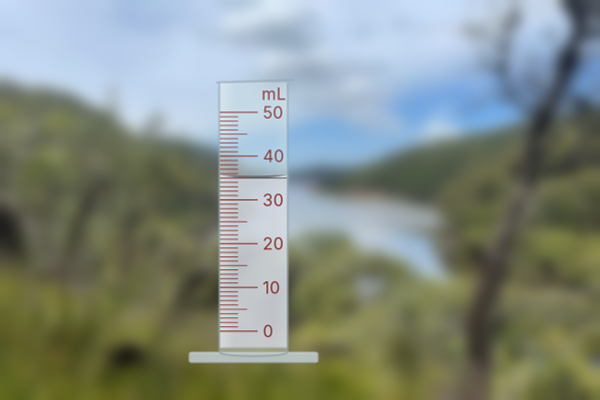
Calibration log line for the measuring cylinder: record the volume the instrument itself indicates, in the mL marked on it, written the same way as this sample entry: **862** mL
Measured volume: **35** mL
